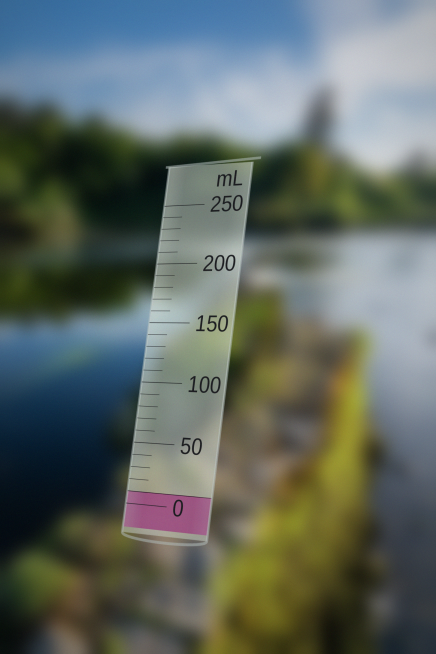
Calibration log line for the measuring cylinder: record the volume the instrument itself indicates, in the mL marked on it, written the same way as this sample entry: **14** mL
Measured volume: **10** mL
